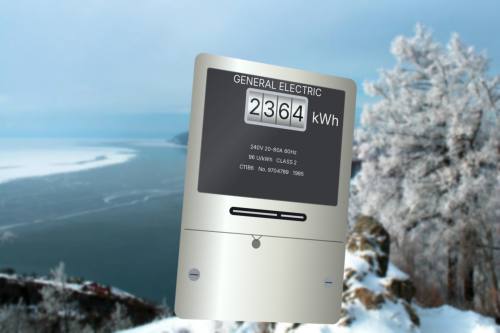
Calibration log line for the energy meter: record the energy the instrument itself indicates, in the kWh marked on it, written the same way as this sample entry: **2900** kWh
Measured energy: **2364** kWh
